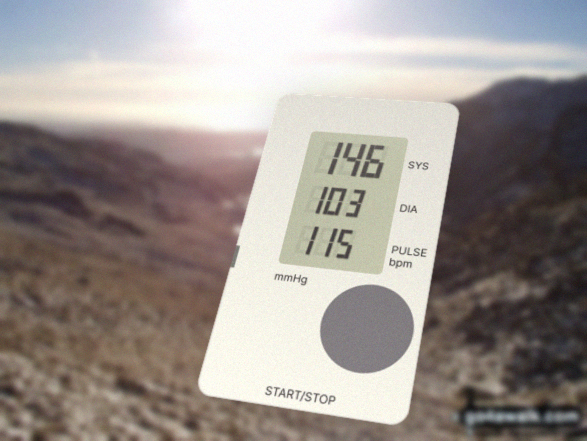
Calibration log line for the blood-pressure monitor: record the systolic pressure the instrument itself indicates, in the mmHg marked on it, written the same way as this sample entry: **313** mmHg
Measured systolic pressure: **146** mmHg
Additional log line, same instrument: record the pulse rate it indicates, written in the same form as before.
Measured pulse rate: **115** bpm
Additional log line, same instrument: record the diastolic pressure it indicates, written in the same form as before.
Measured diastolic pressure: **103** mmHg
